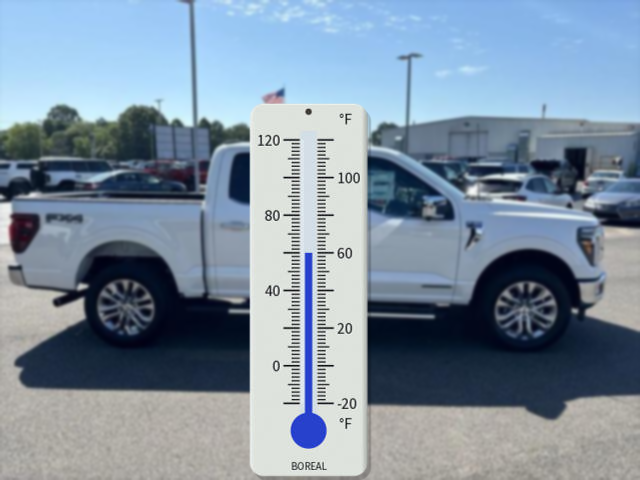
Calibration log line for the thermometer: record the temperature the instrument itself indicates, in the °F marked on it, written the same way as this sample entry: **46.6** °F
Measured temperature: **60** °F
